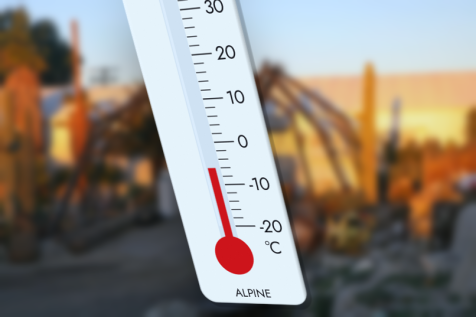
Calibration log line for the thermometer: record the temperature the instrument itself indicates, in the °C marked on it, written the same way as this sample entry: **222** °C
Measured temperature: **-6** °C
